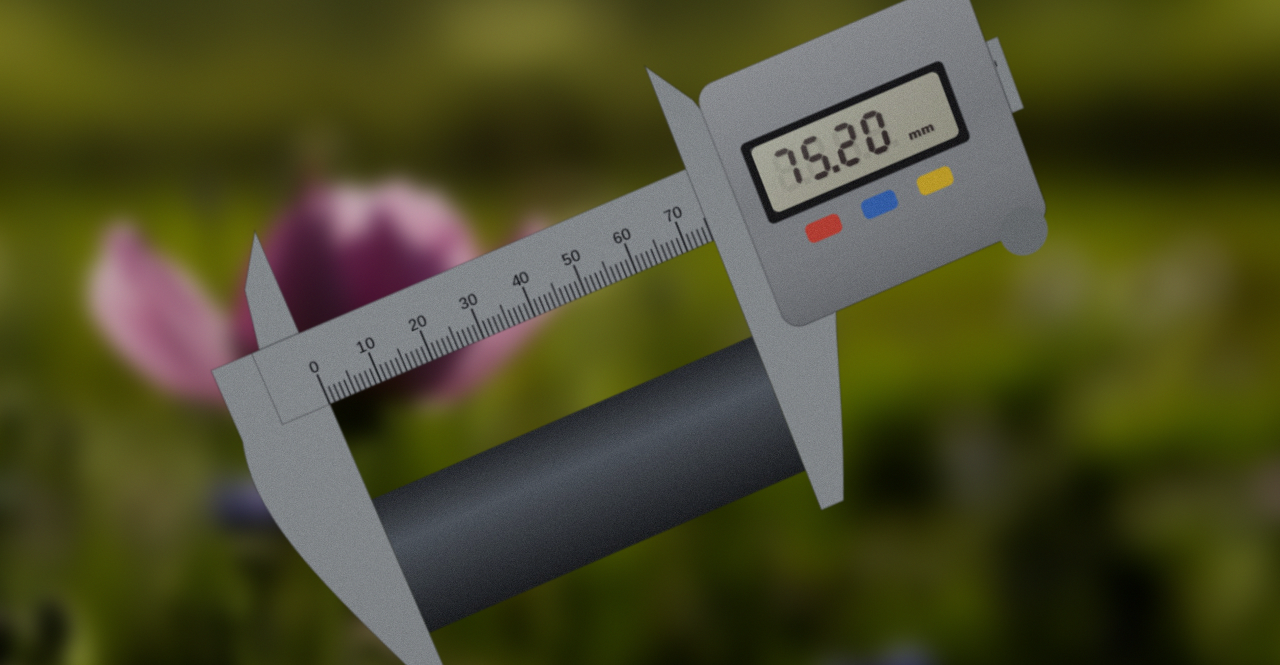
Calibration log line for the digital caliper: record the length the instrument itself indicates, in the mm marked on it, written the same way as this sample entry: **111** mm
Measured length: **75.20** mm
